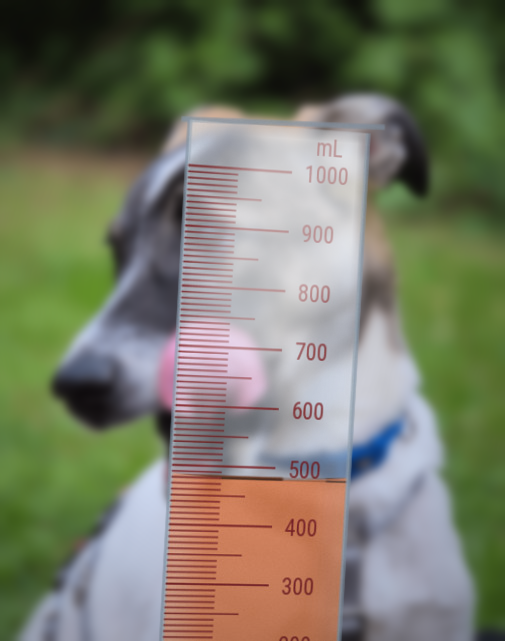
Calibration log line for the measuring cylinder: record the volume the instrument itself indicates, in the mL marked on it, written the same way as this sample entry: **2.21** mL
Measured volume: **480** mL
